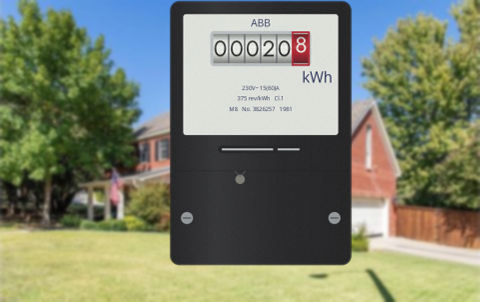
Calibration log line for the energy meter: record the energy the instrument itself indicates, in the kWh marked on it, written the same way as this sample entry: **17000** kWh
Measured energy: **20.8** kWh
